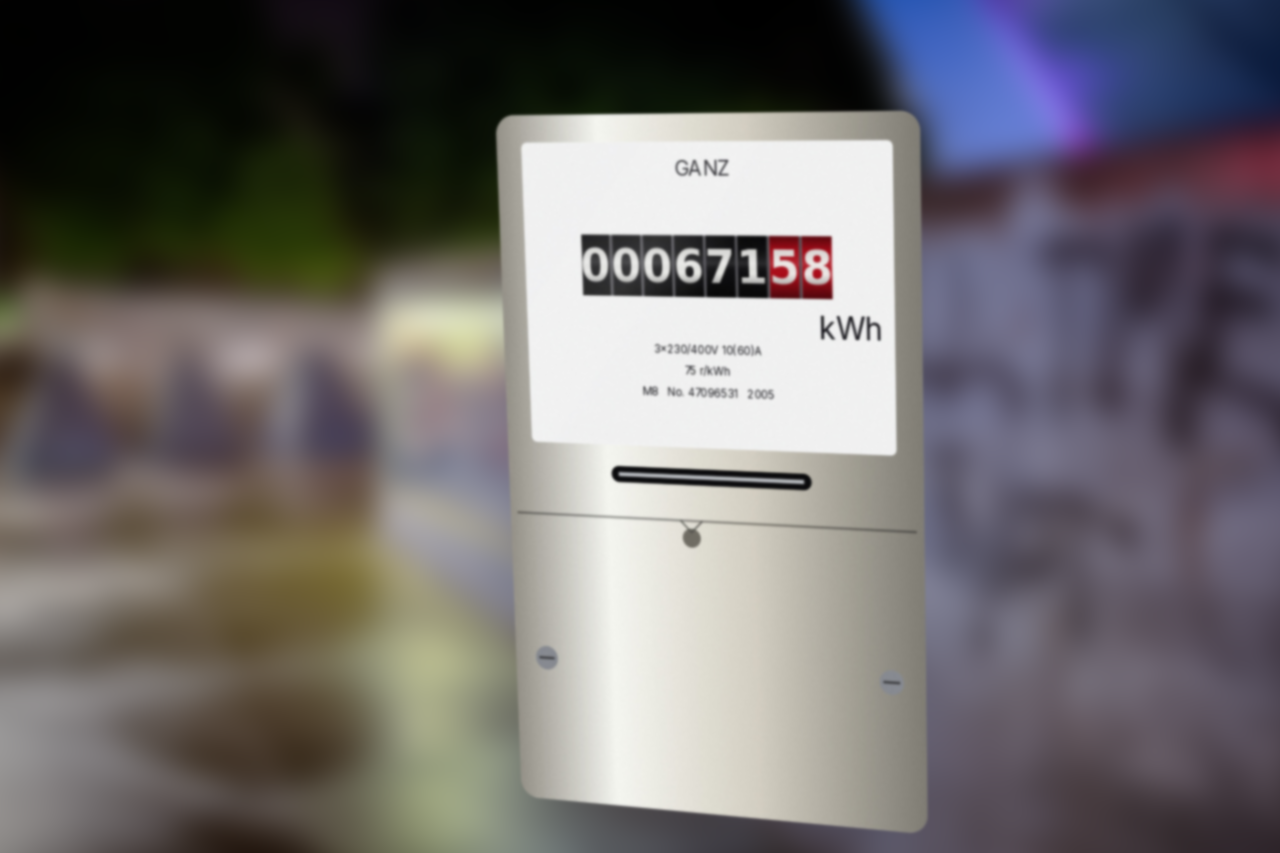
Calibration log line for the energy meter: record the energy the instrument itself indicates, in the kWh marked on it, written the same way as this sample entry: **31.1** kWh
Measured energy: **671.58** kWh
